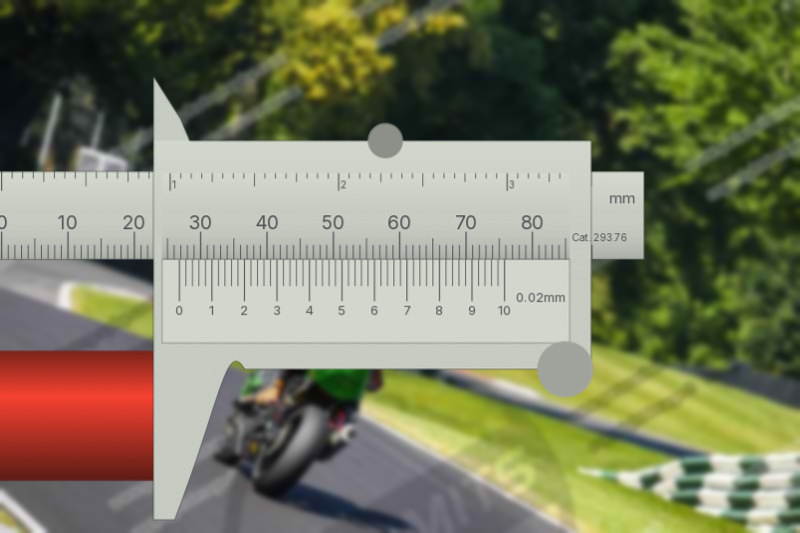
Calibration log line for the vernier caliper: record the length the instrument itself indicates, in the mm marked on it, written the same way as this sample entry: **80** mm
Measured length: **26.8** mm
